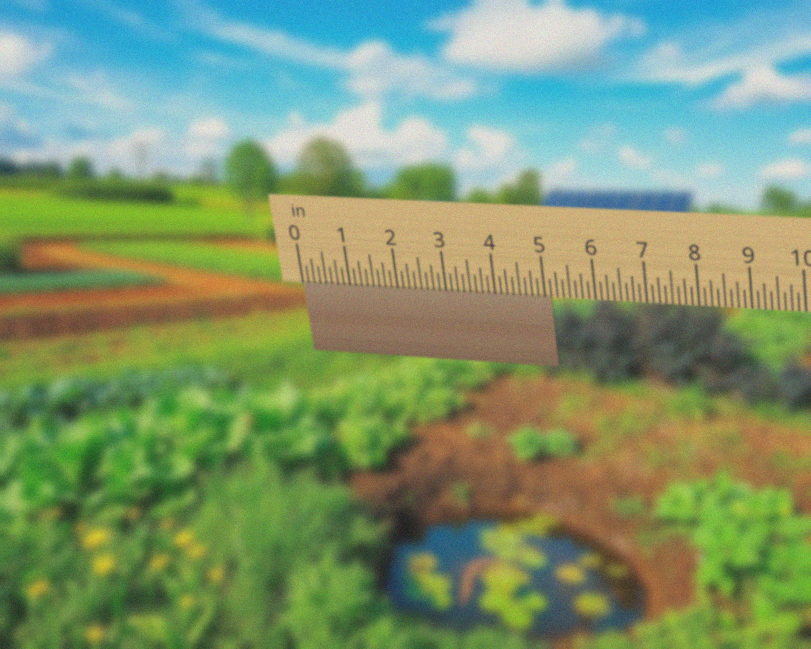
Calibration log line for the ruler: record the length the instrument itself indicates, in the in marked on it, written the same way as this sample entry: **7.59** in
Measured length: **5.125** in
